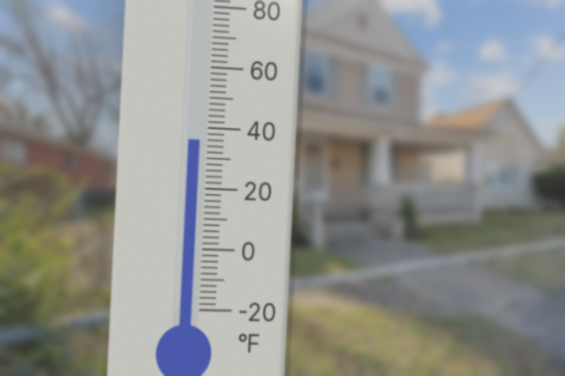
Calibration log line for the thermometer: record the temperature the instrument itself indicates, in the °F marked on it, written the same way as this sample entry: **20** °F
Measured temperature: **36** °F
